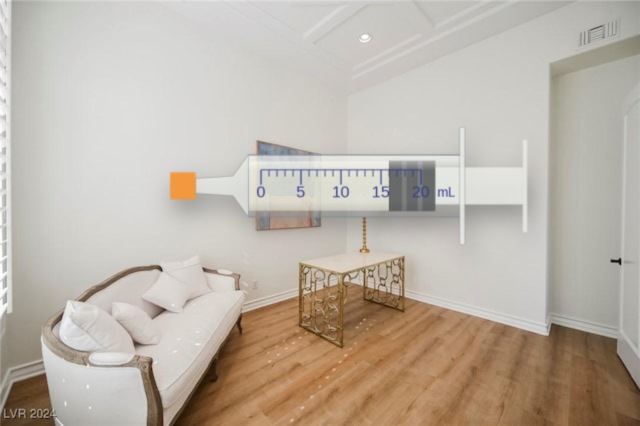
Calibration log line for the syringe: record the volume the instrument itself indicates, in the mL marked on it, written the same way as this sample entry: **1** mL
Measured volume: **16** mL
